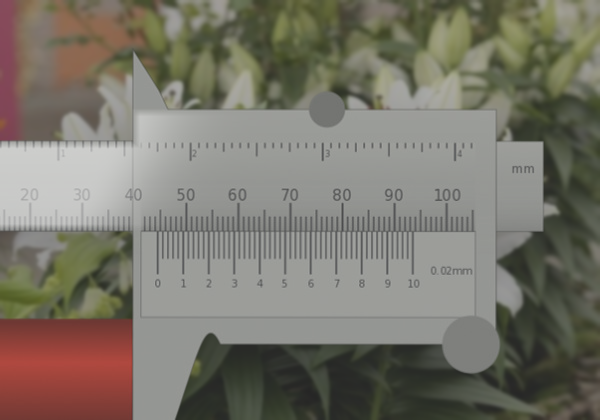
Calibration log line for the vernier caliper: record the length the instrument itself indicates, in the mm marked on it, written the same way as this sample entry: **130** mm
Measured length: **44.5** mm
